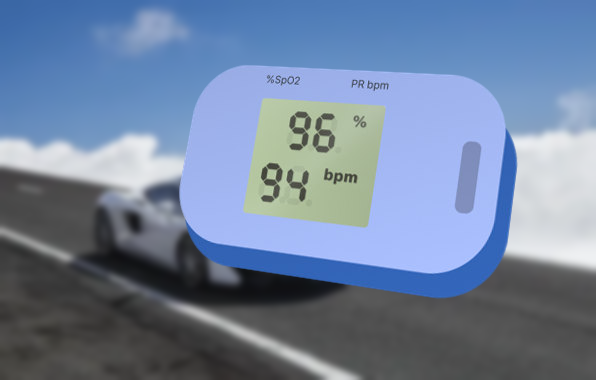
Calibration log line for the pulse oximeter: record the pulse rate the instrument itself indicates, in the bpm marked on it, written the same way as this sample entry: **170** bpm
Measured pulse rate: **94** bpm
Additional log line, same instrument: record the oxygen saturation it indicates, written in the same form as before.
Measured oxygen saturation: **96** %
